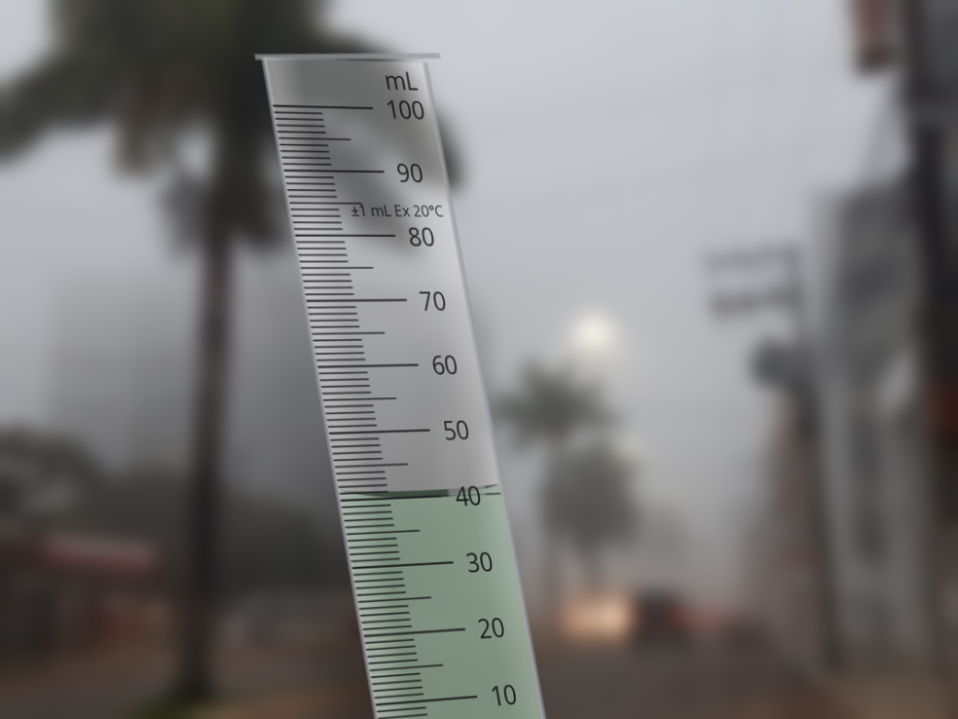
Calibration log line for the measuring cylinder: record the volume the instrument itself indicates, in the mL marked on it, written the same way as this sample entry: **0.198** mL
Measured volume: **40** mL
